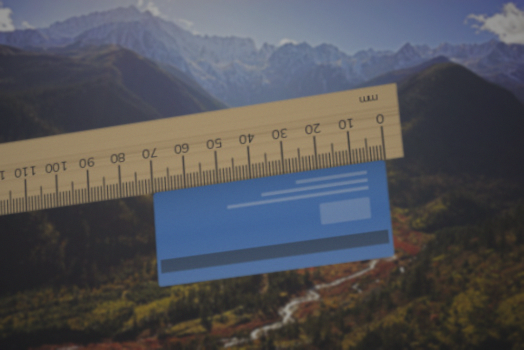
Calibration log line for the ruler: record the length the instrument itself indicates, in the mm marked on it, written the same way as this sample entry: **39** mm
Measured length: **70** mm
